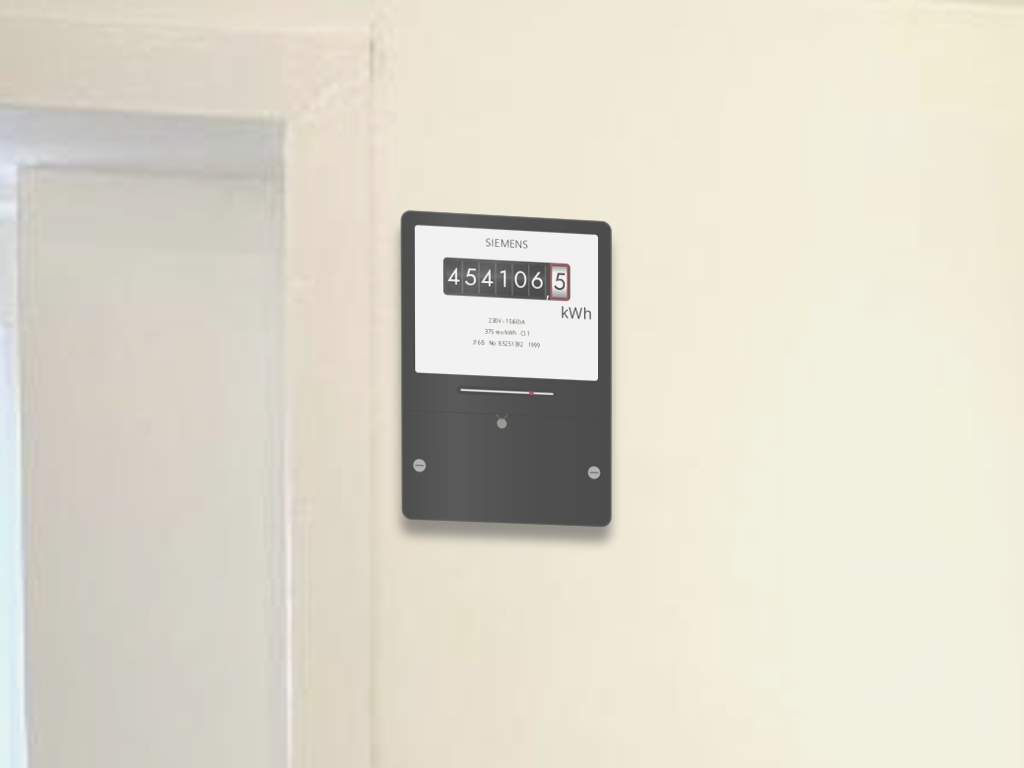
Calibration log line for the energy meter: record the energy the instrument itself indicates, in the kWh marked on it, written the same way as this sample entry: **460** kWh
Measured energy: **454106.5** kWh
